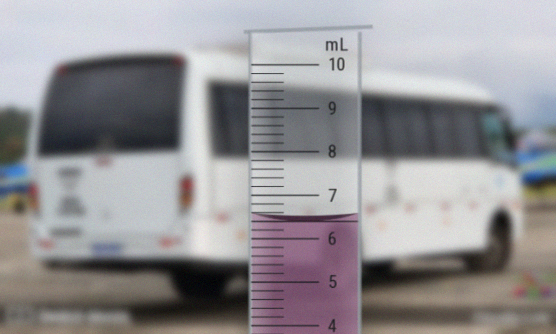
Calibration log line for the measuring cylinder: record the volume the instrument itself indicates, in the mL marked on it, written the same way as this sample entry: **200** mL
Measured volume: **6.4** mL
